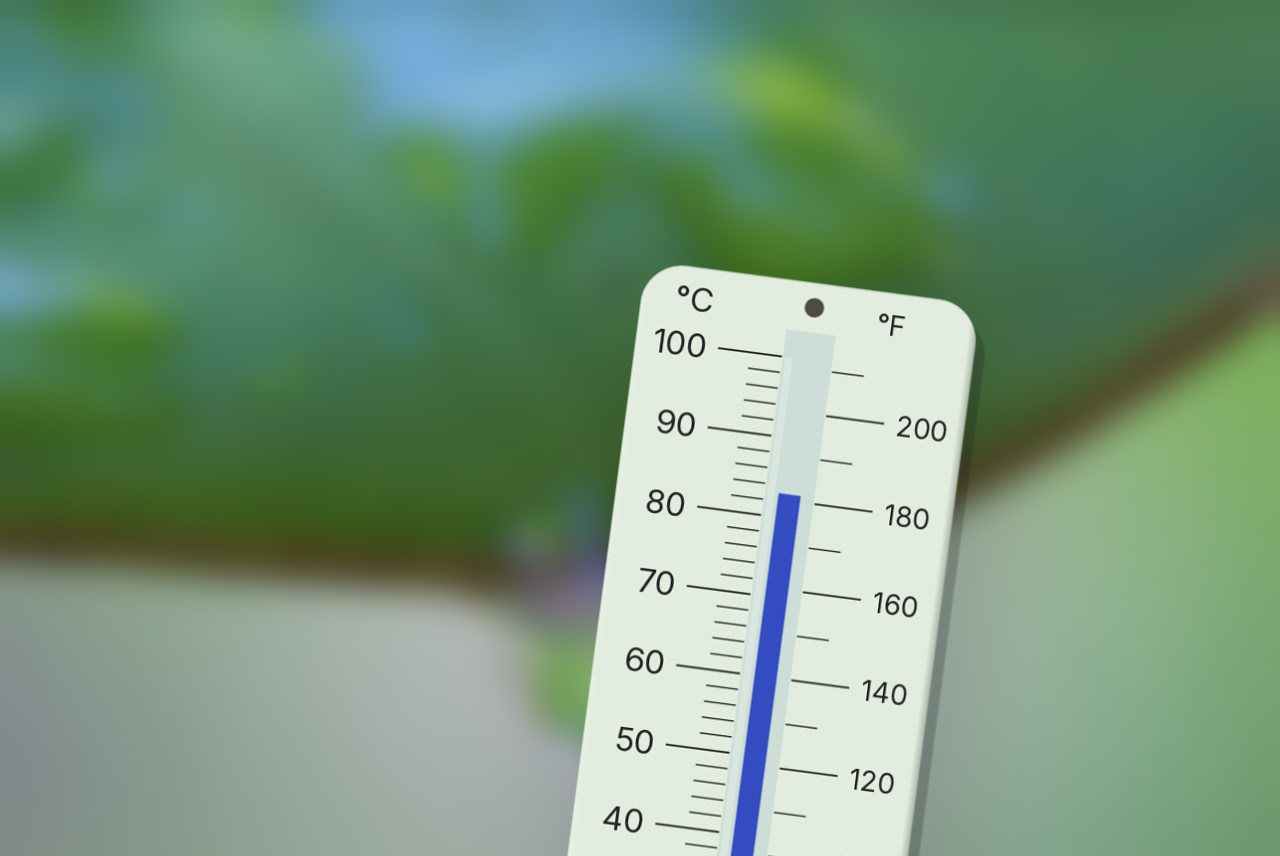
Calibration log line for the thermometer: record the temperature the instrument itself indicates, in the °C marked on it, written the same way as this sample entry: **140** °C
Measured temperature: **83** °C
